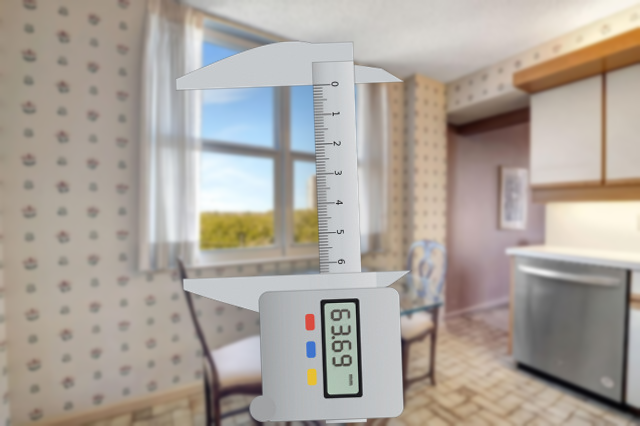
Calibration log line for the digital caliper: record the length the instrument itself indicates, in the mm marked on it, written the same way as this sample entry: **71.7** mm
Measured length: **63.69** mm
